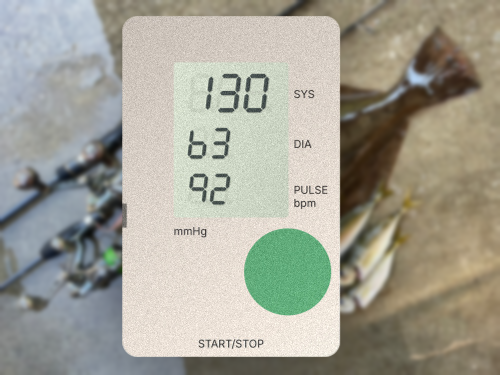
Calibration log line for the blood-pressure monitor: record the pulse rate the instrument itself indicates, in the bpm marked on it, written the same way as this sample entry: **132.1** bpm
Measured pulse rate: **92** bpm
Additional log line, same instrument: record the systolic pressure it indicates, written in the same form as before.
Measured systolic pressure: **130** mmHg
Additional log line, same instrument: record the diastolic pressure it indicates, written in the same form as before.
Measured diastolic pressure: **63** mmHg
